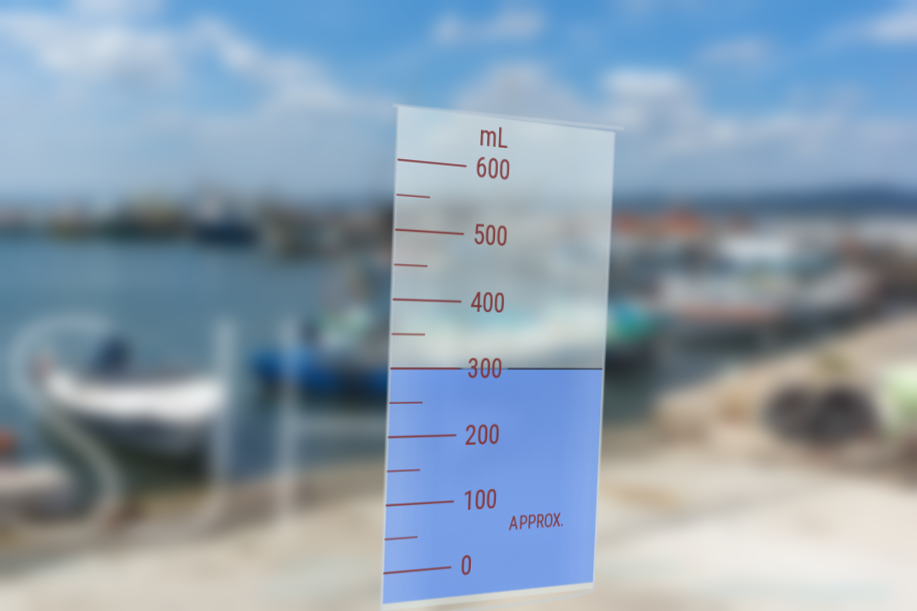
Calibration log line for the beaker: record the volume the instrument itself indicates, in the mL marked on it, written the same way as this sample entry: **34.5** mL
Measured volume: **300** mL
